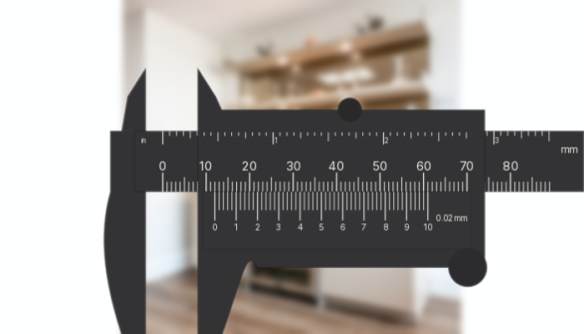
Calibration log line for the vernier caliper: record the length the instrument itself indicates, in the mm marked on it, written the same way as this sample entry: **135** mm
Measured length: **12.0** mm
